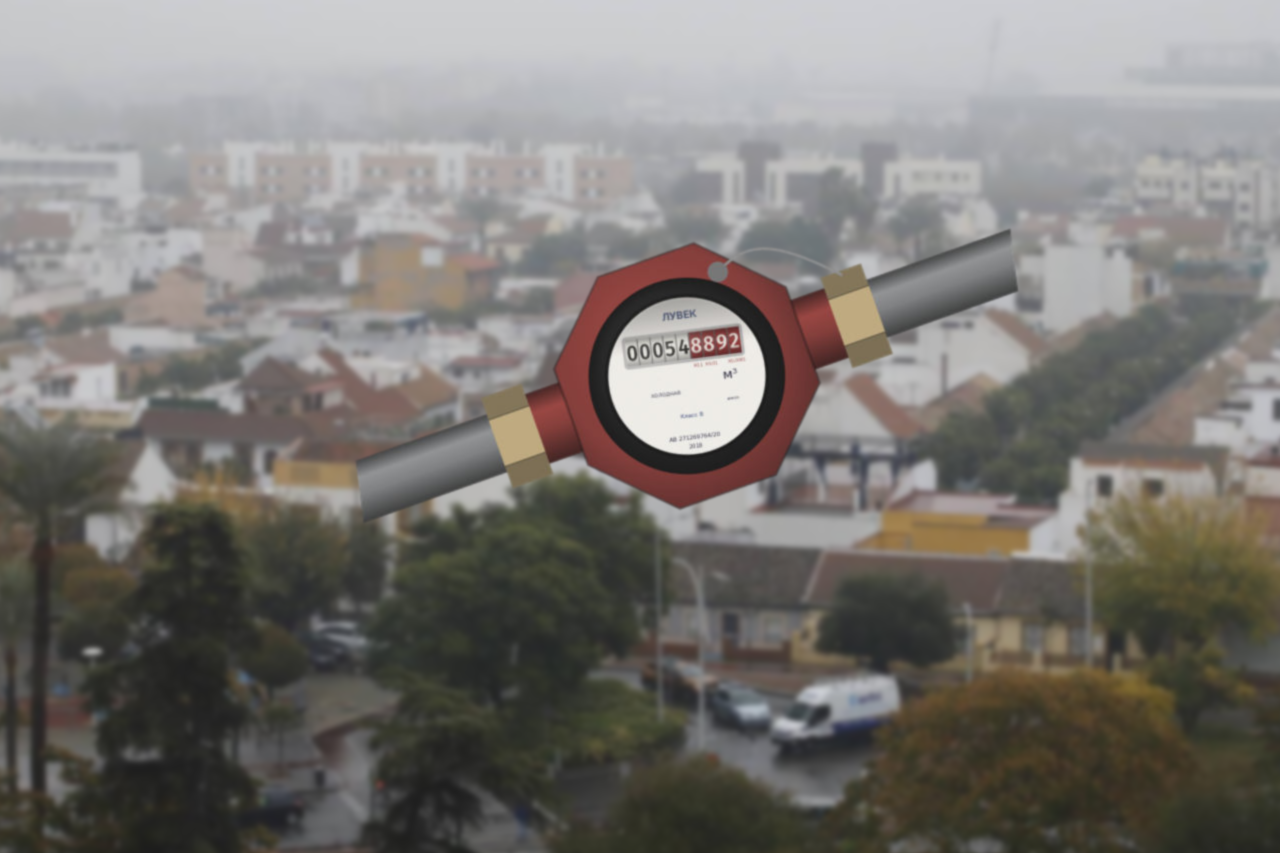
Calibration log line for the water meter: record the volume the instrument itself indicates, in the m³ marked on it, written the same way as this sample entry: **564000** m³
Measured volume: **54.8892** m³
